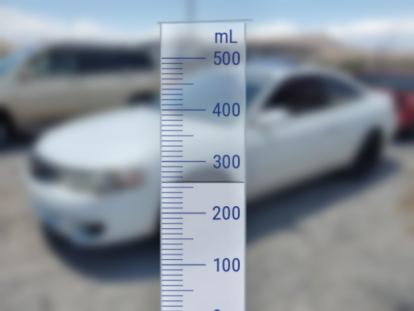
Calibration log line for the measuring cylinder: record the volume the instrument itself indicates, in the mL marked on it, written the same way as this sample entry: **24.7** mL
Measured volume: **260** mL
